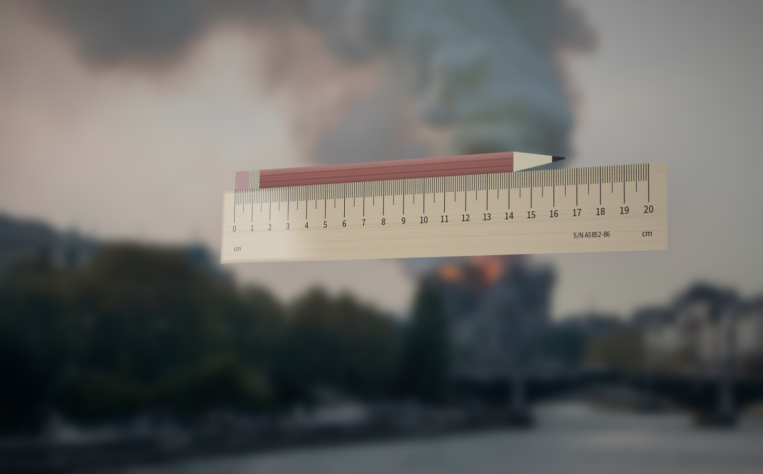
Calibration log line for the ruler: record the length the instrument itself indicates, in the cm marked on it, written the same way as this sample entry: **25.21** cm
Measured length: **16.5** cm
